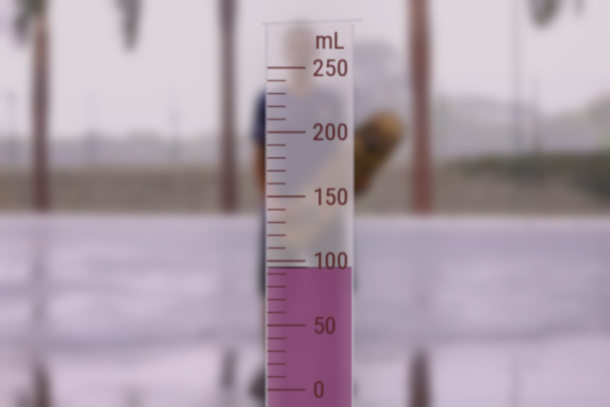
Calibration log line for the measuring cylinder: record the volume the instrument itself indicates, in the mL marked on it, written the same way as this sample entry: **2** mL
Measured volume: **95** mL
